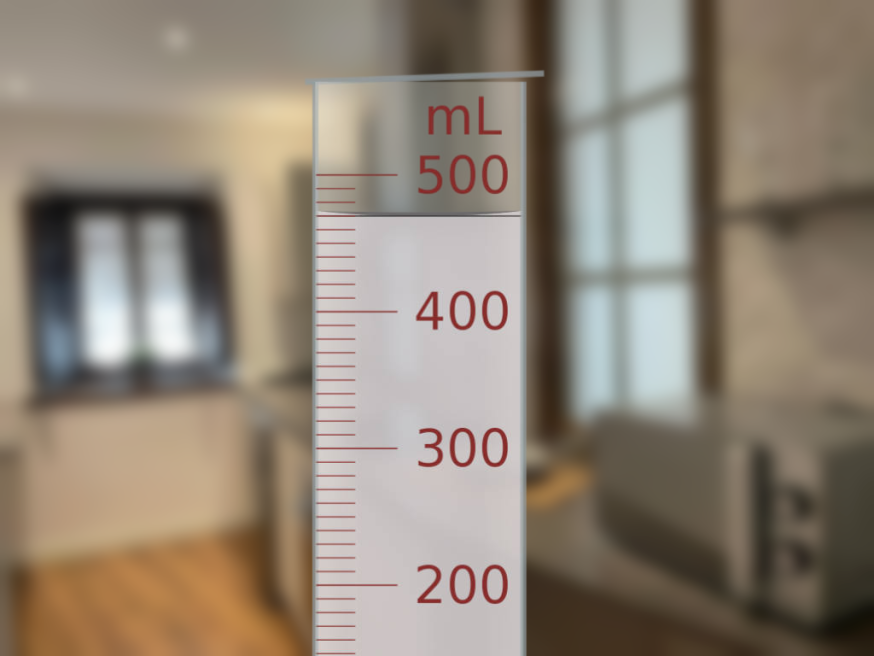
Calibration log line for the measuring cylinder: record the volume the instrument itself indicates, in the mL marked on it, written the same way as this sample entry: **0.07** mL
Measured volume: **470** mL
